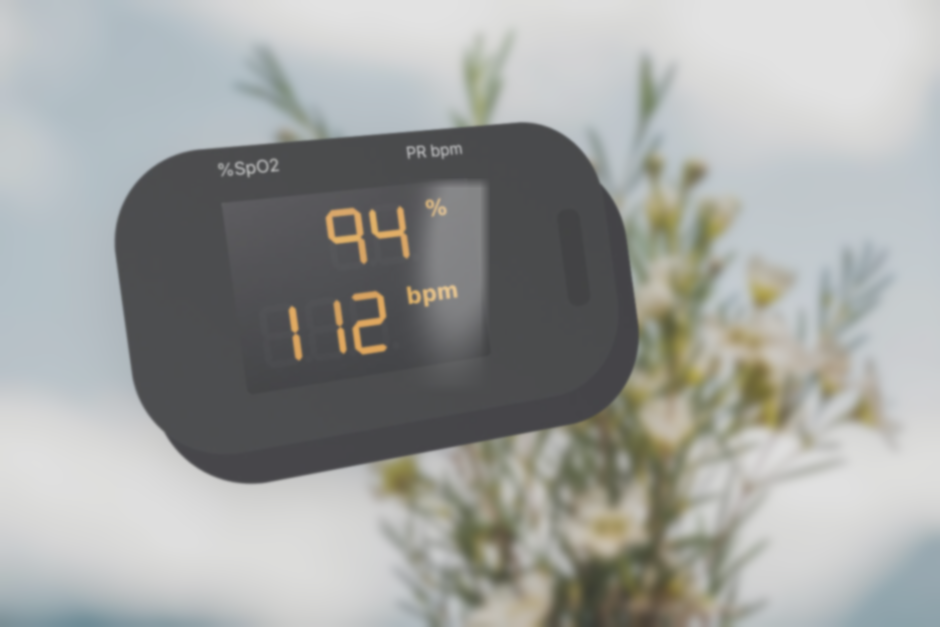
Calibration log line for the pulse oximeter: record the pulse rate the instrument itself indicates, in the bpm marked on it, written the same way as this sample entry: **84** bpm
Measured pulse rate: **112** bpm
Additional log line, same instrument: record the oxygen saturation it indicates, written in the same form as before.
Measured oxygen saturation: **94** %
